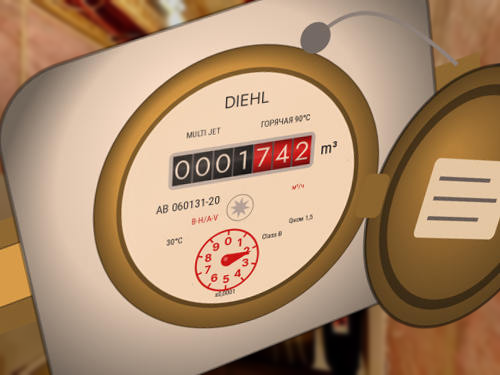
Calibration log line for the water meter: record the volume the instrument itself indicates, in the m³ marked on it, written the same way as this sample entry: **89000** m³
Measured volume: **1.7422** m³
